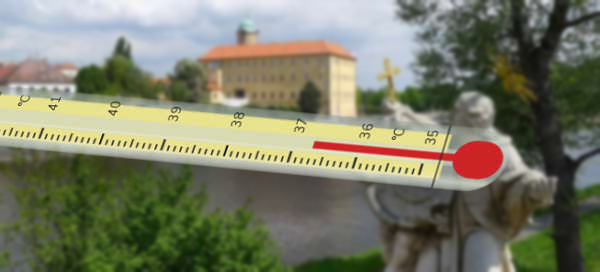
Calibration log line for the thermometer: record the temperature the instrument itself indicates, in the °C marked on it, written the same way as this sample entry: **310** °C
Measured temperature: **36.7** °C
